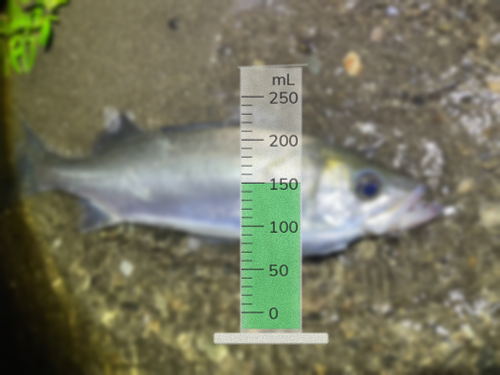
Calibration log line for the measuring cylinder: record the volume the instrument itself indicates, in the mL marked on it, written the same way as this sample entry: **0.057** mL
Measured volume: **150** mL
